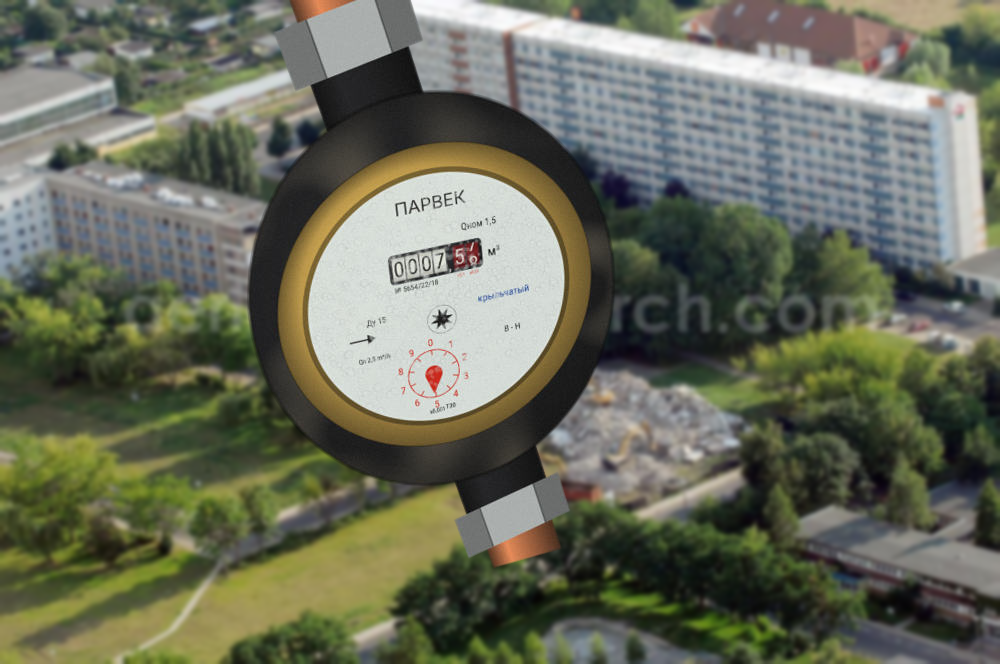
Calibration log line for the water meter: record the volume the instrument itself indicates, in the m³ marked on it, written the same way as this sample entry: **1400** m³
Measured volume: **7.575** m³
